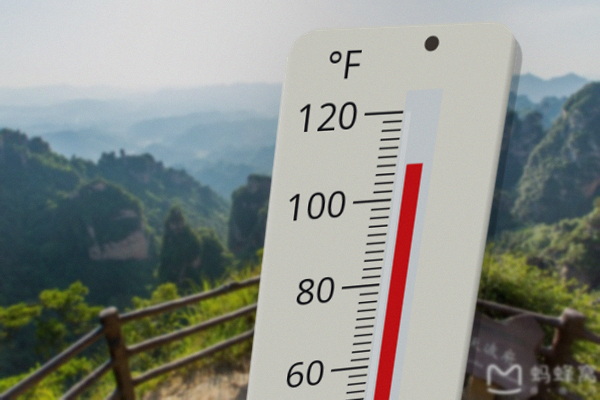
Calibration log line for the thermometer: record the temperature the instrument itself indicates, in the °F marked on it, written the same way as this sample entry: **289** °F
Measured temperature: **108** °F
